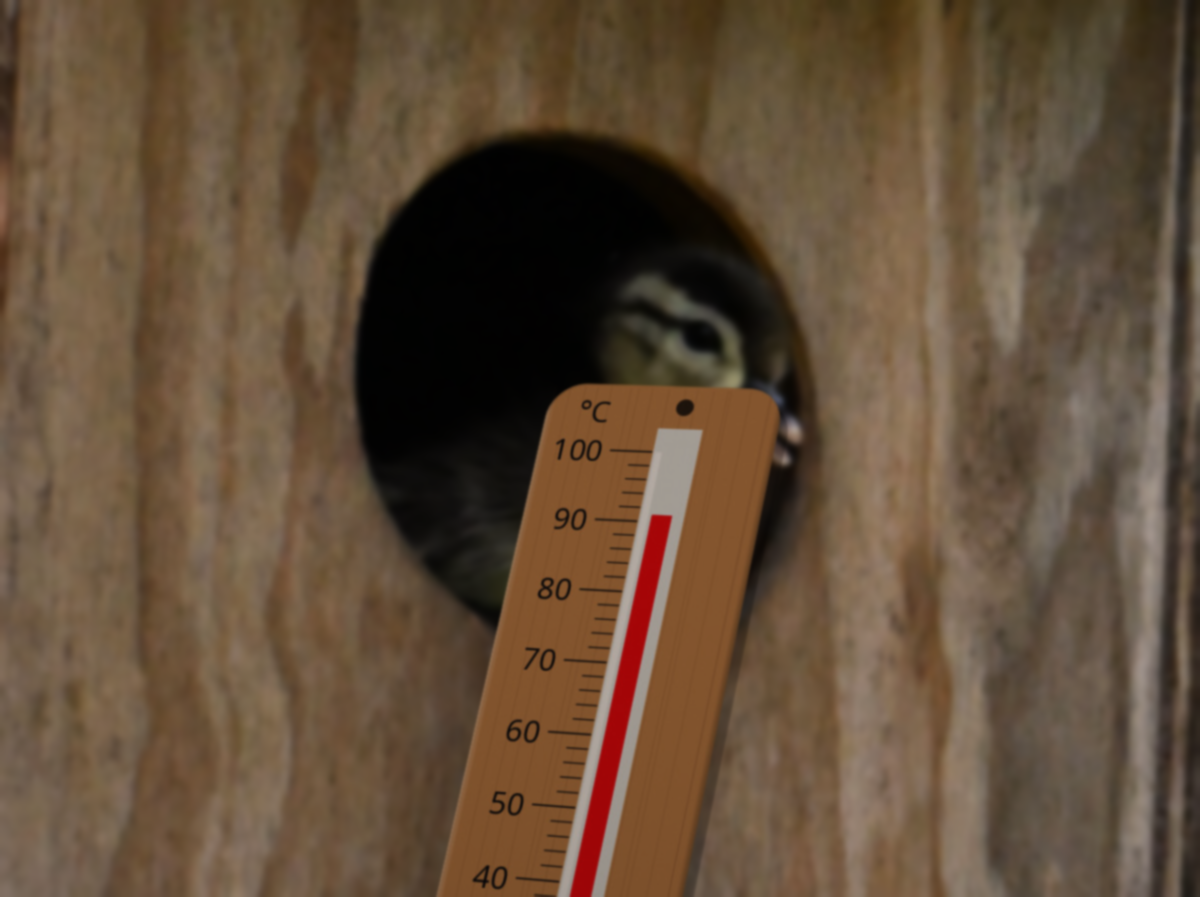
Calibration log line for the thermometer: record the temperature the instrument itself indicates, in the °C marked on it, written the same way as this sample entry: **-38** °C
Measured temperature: **91** °C
